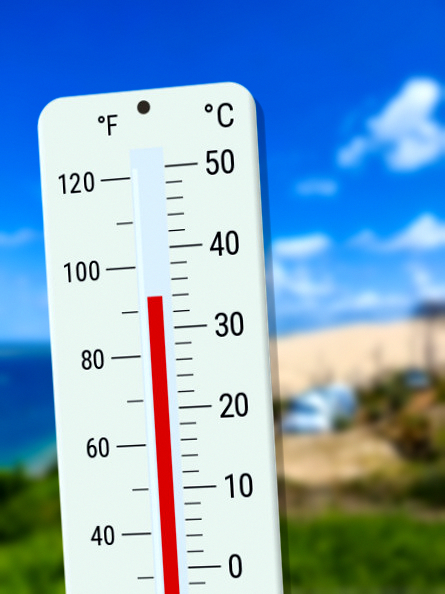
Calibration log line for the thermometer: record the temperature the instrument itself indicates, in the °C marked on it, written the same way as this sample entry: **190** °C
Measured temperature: **34** °C
